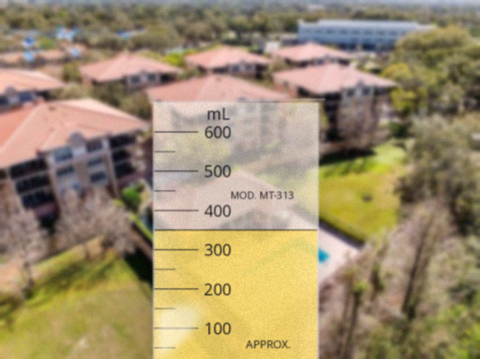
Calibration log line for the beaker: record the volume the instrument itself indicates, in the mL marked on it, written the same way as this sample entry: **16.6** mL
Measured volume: **350** mL
